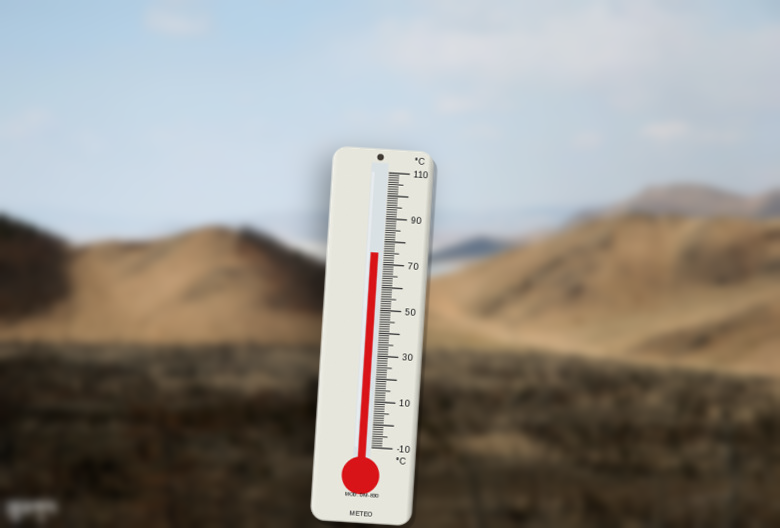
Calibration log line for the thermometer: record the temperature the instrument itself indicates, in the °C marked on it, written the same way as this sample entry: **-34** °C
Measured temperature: **75** °C
